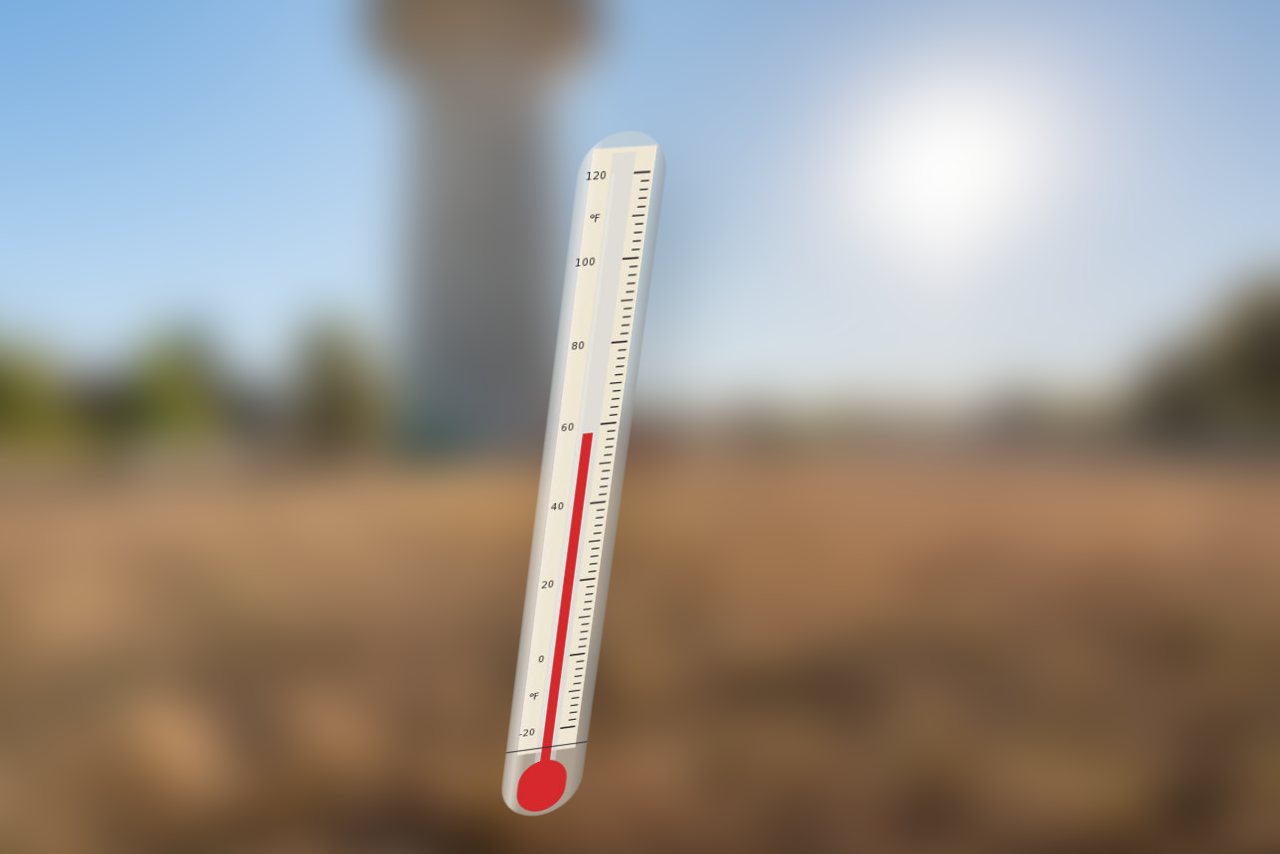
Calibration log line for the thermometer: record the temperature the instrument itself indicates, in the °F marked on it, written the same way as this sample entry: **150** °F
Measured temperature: **58** °F
